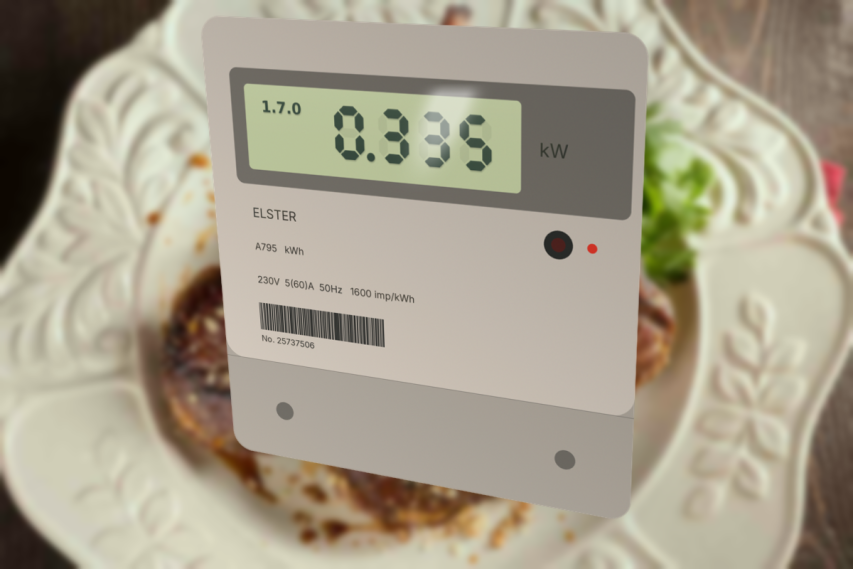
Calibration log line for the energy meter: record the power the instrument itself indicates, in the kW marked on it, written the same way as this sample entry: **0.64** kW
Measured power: **0.335** kW
